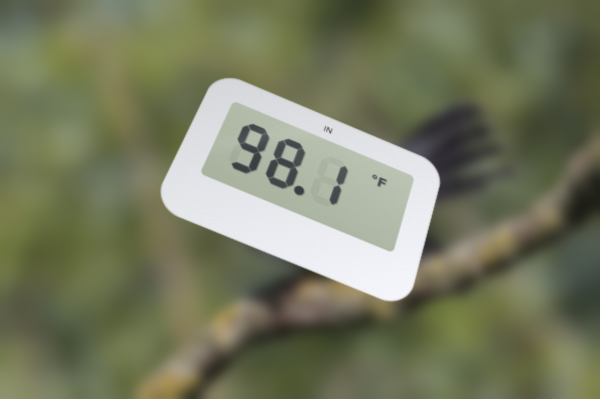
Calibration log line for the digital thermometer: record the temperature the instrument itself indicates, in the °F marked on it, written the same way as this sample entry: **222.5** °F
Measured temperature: **98.1** °F
